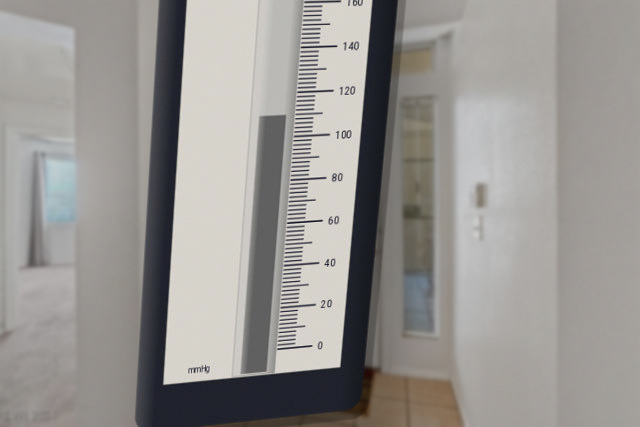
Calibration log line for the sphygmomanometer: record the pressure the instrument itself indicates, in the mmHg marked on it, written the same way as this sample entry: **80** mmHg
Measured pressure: **110** mmHg
